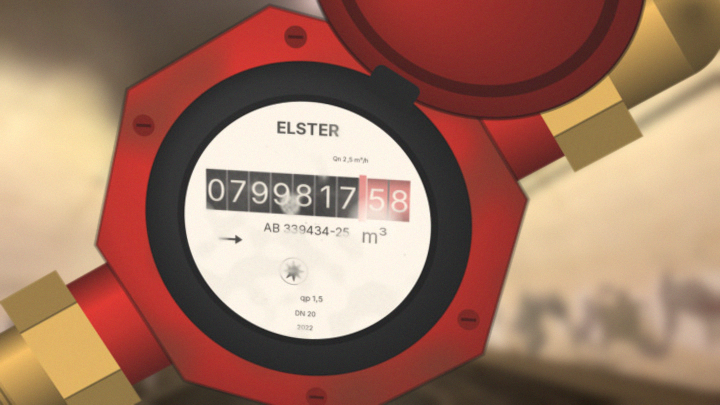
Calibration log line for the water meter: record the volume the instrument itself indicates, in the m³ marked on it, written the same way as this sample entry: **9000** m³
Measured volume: **799817.58** m³
